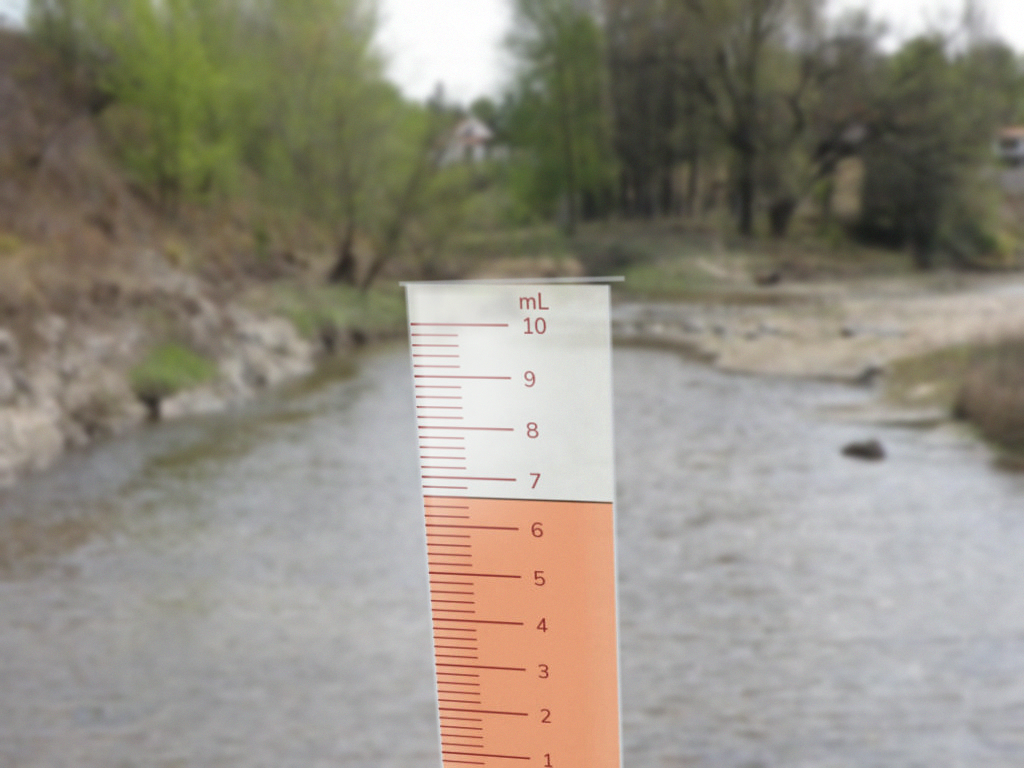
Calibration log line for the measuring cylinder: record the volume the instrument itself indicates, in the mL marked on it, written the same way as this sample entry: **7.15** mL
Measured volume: **6.6** mL
